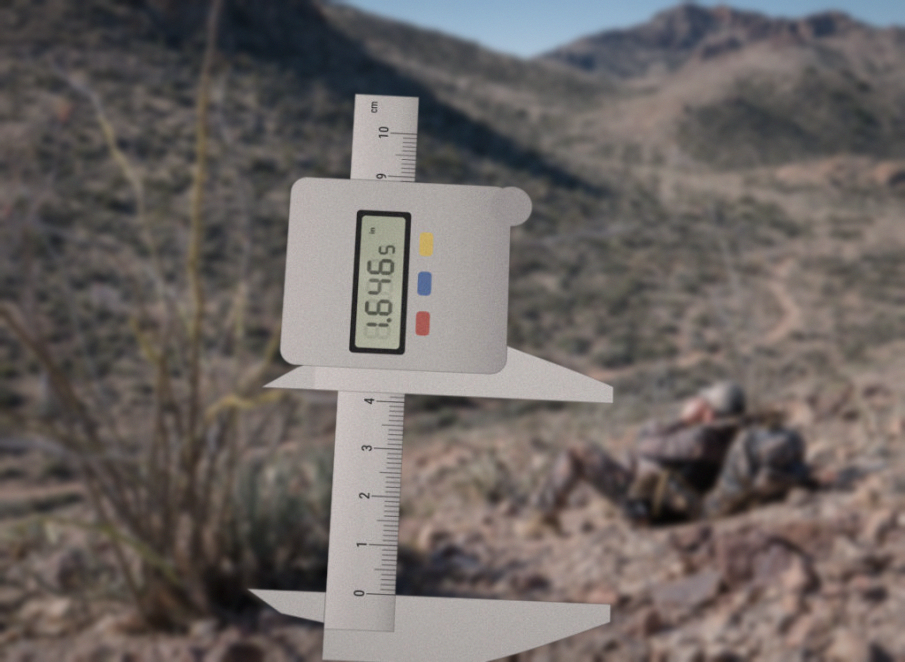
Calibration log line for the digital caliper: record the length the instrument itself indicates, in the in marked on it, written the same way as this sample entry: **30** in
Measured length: **1.6465** in
